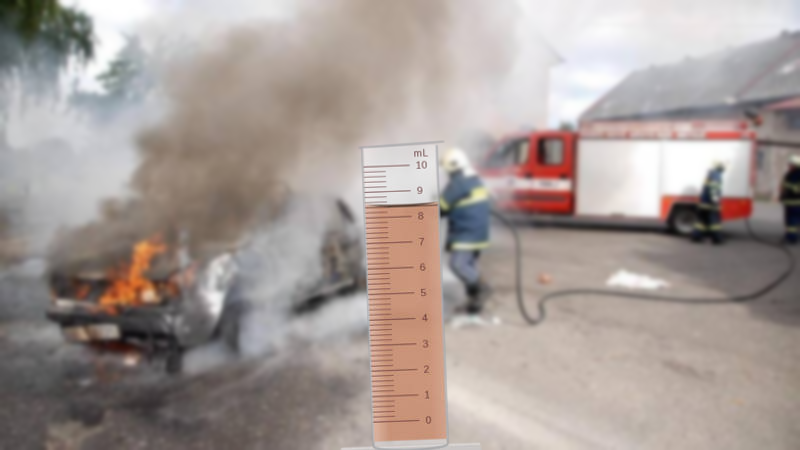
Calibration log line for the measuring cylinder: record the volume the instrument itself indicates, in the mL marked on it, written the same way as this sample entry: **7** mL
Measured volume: **8.4** mL
